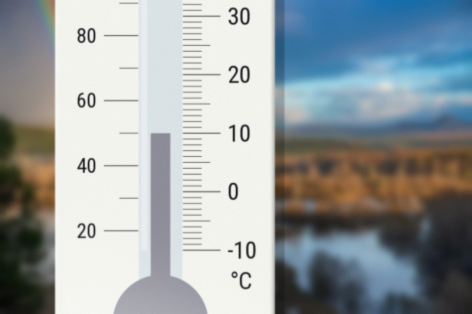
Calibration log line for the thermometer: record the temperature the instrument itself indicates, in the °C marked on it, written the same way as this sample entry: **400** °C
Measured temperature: **10** °C
